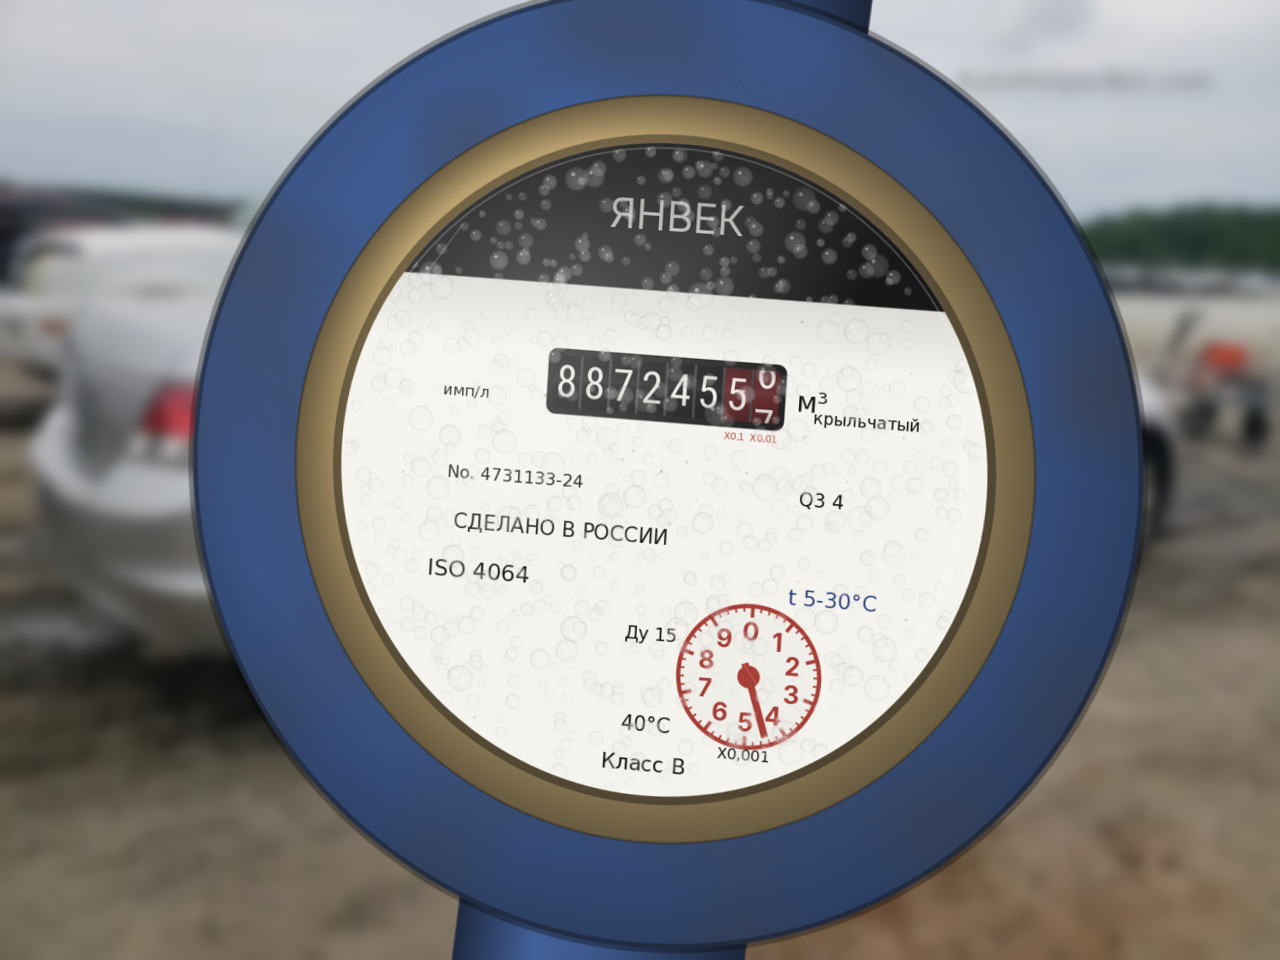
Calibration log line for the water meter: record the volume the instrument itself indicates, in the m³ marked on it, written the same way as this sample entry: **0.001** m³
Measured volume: **887245.564** m³
